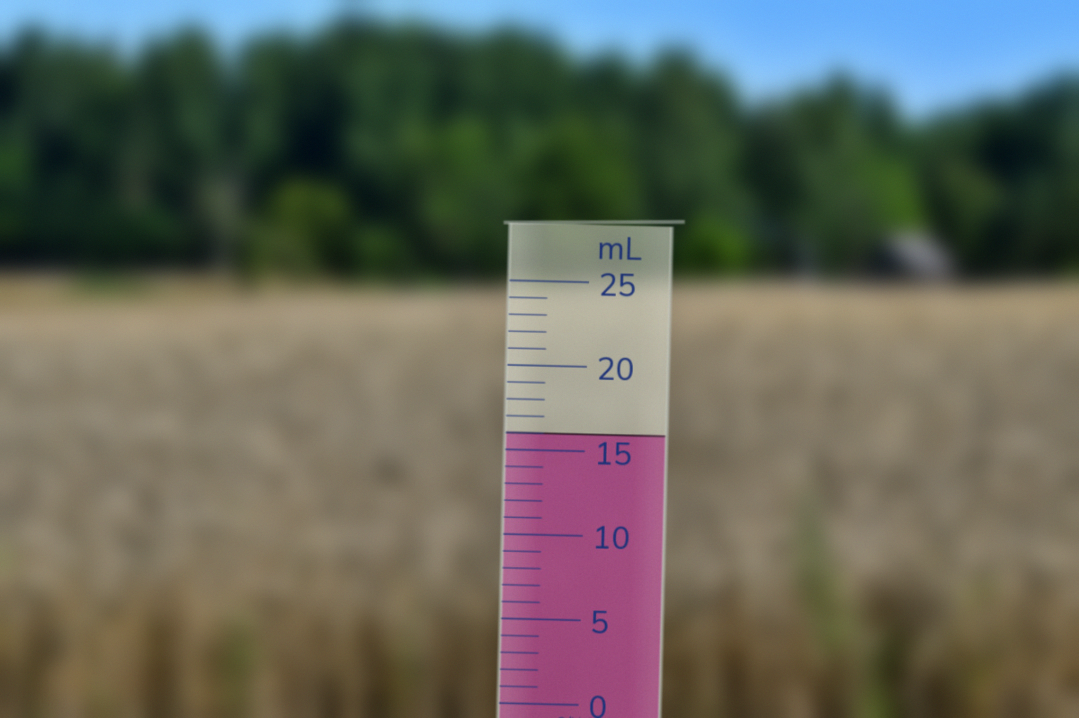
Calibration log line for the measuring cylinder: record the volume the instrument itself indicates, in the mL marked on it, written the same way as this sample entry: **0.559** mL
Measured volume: **16** mL
